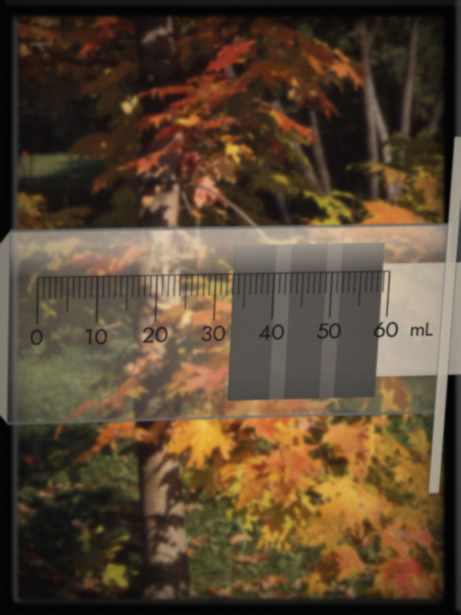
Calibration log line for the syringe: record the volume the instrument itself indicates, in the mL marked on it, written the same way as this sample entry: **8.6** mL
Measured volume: **33** mL
